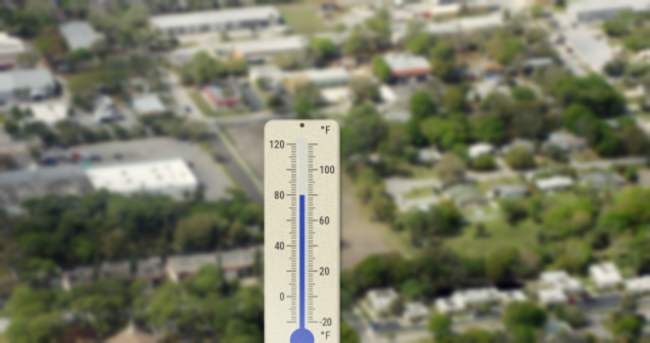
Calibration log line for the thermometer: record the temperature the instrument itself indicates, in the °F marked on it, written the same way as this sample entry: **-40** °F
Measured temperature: **80** °F
